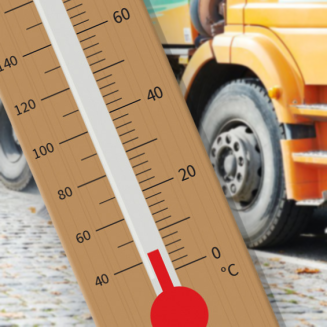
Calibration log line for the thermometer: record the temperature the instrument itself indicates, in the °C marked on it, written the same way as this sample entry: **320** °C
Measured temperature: **6** °C
